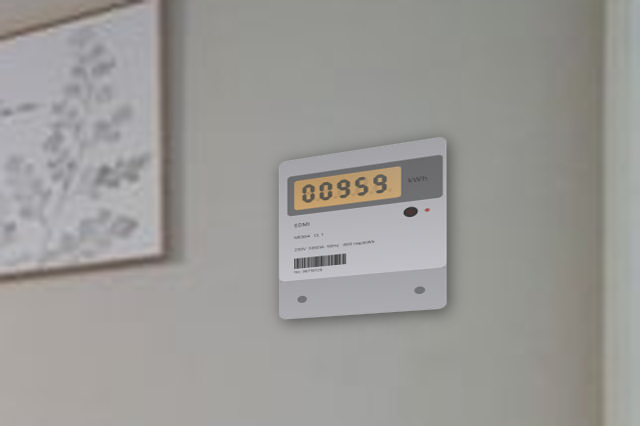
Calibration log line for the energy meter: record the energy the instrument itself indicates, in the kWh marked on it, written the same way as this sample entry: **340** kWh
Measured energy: **959** kWh
